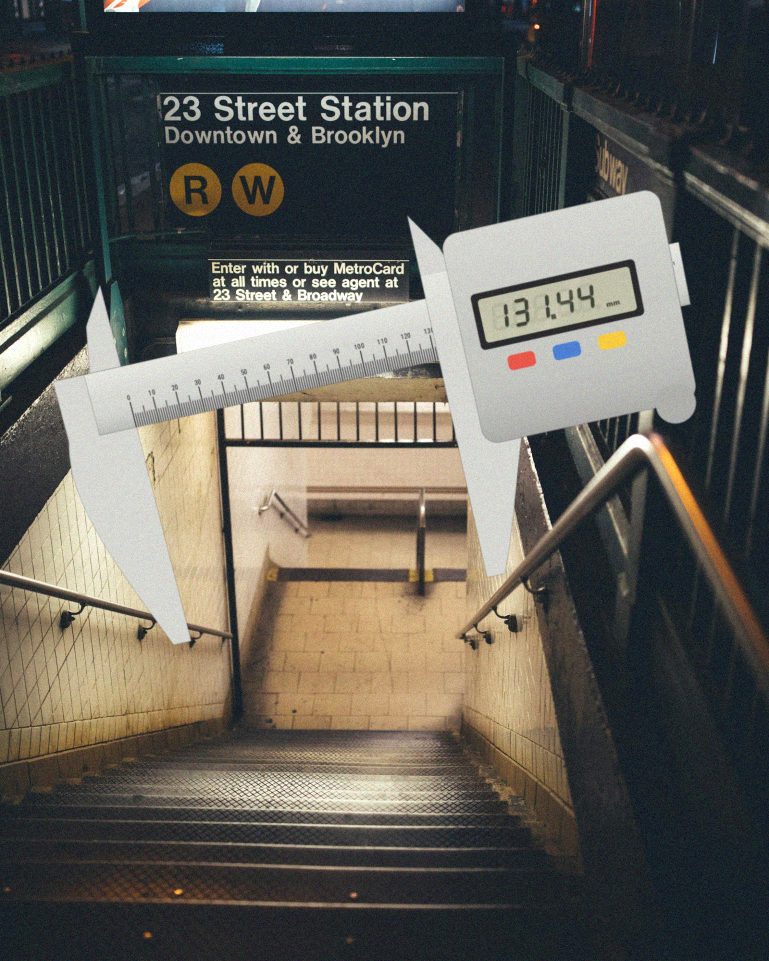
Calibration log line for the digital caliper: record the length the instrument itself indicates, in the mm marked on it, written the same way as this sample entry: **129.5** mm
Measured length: **131.44** mm
